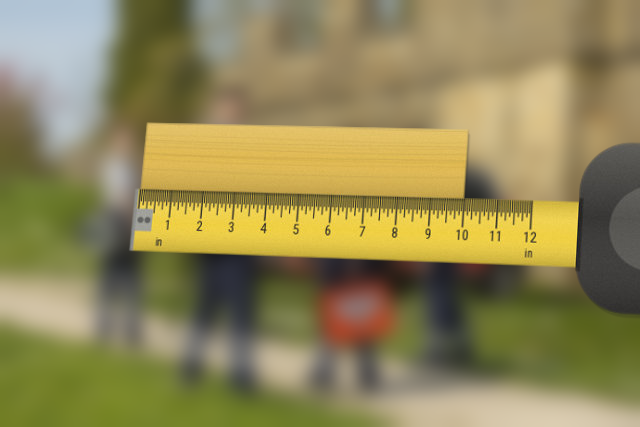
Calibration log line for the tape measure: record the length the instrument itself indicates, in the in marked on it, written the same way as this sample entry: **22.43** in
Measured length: **10** in
